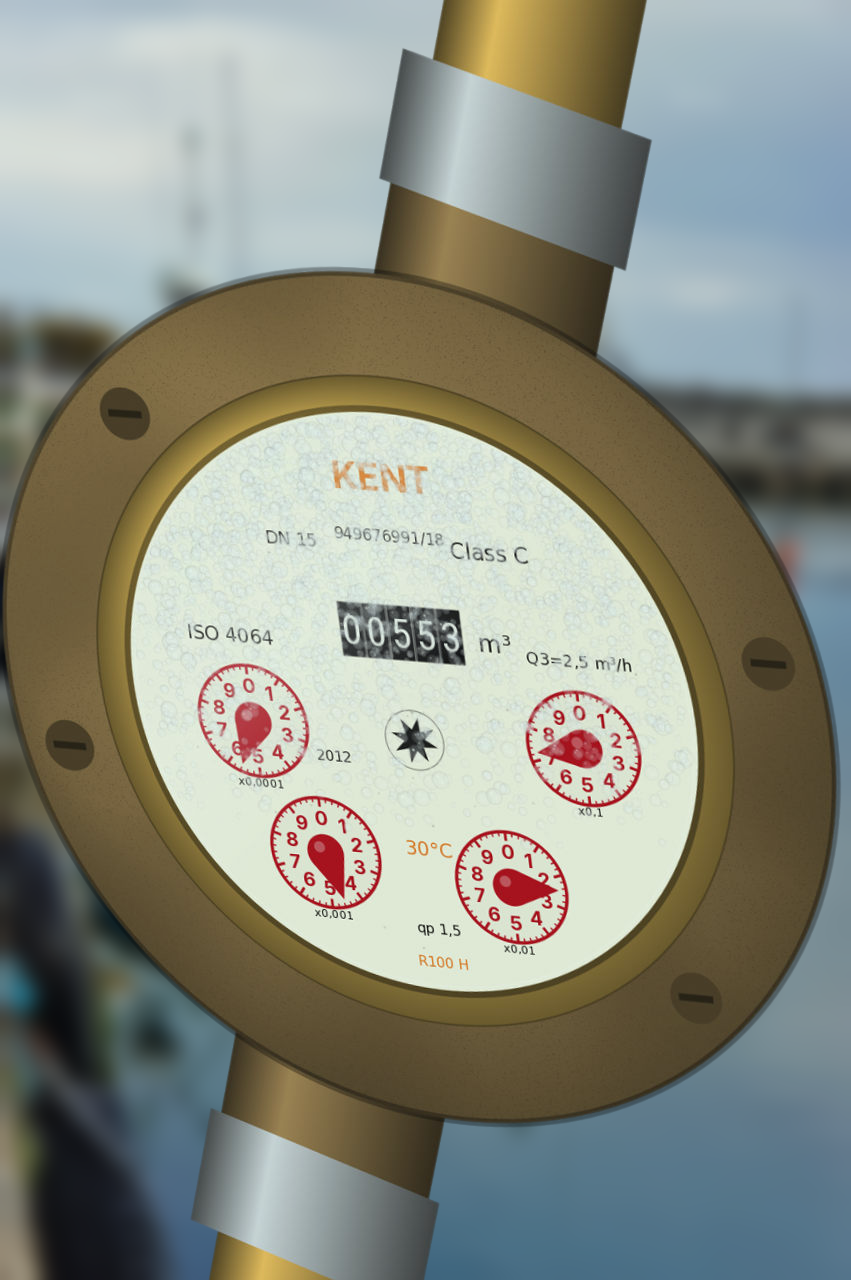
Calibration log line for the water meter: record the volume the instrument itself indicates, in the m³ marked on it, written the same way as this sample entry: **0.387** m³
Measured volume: **553.7245** m³
